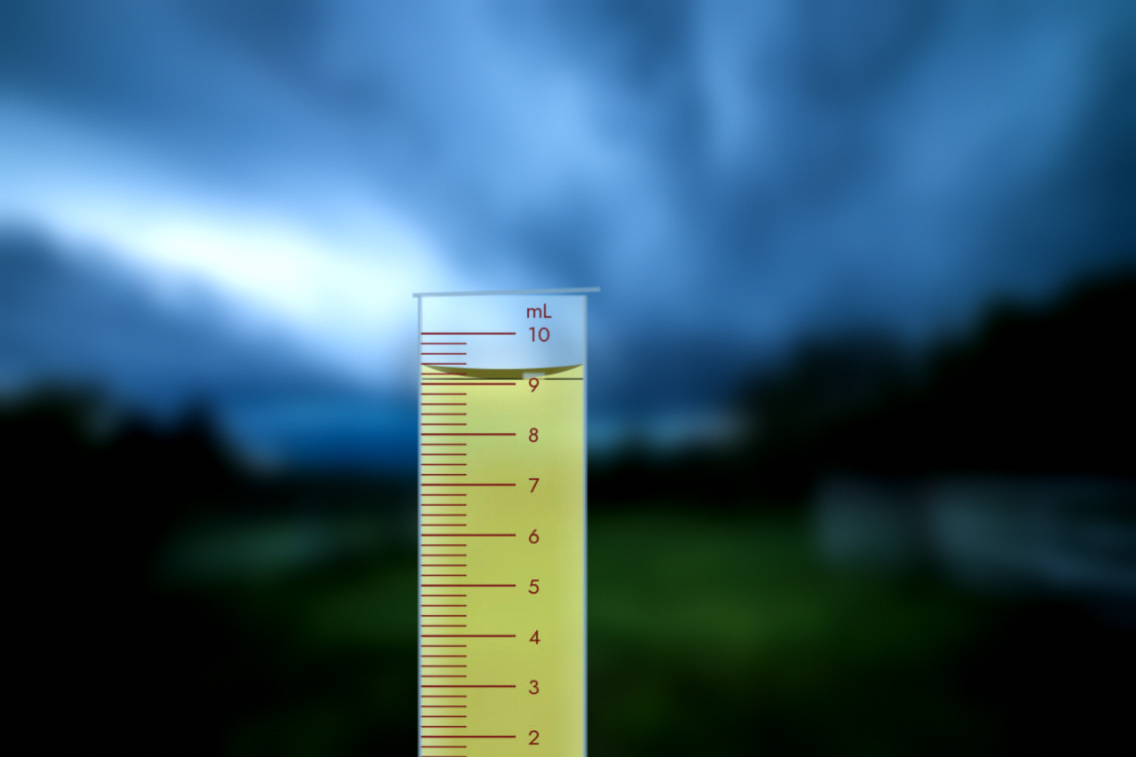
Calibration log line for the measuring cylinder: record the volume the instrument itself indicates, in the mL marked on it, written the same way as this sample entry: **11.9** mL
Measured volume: **9.1** mL
